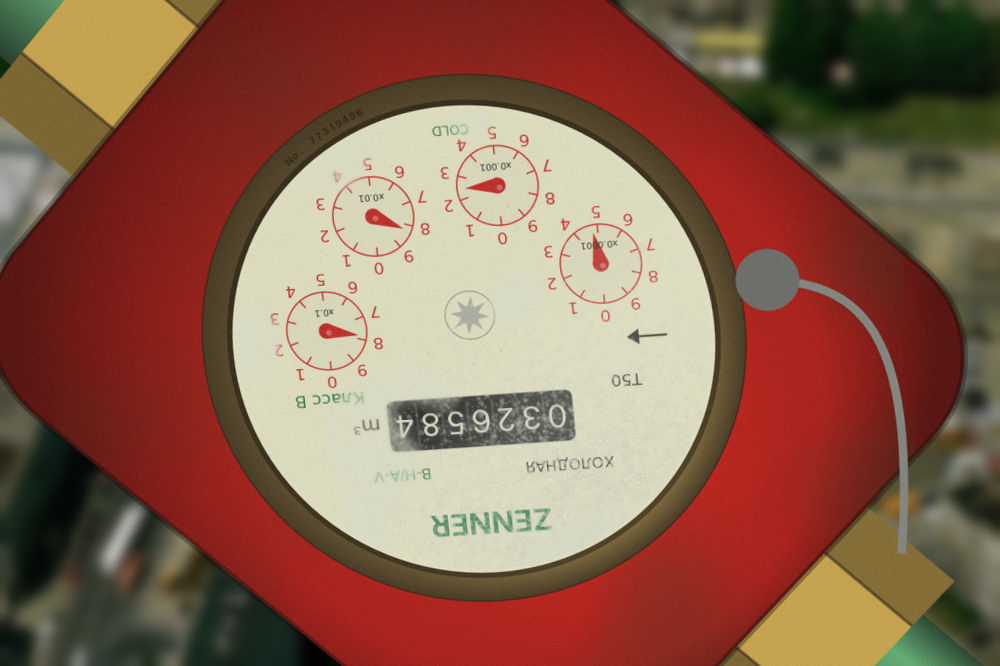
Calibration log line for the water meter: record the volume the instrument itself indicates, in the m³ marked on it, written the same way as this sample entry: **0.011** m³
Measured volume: **326584.7824** m³
